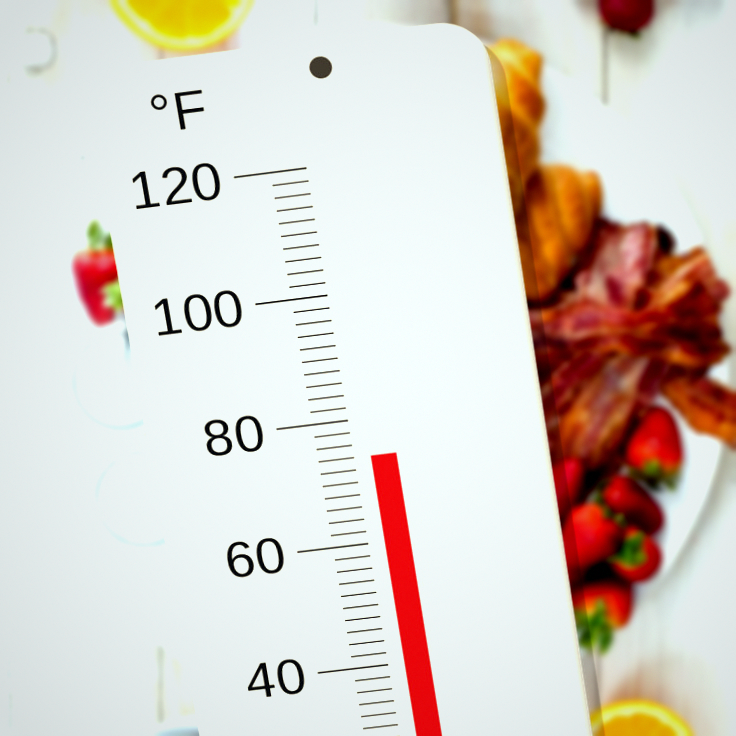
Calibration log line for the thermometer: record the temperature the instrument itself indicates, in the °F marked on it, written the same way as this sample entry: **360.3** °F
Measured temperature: **74** °F
